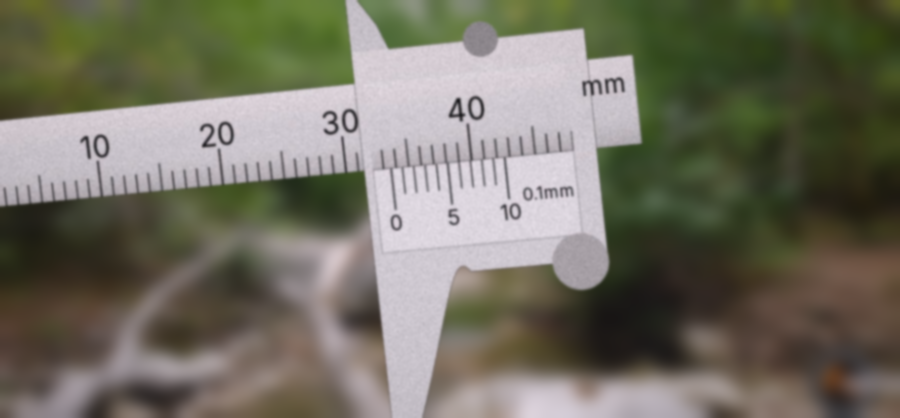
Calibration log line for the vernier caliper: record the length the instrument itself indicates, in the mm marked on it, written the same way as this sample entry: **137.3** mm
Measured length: **33.6** mm
